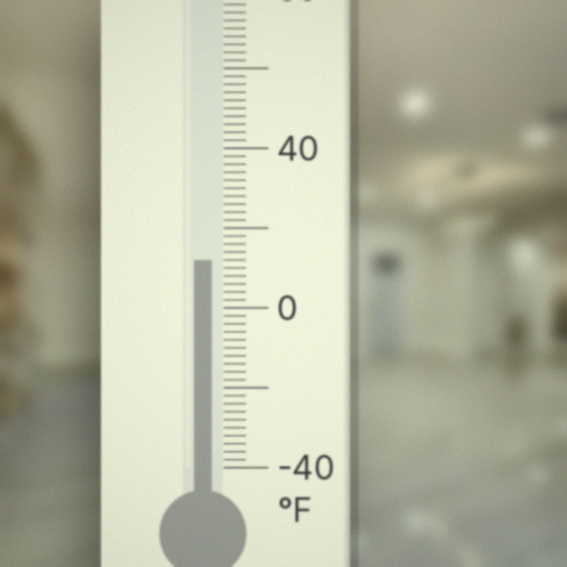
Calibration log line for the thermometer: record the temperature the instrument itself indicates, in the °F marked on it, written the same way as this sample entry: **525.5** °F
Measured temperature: **12** °F
